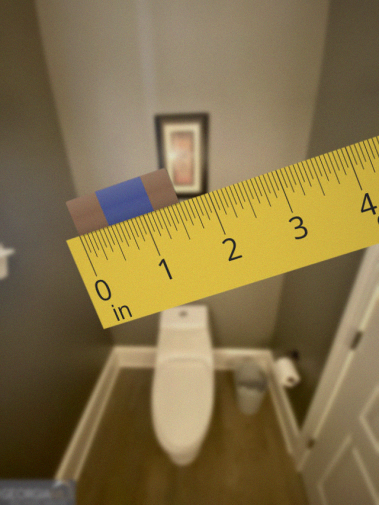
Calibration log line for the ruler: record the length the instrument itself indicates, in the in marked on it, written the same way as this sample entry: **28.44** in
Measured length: **1.5625** in
